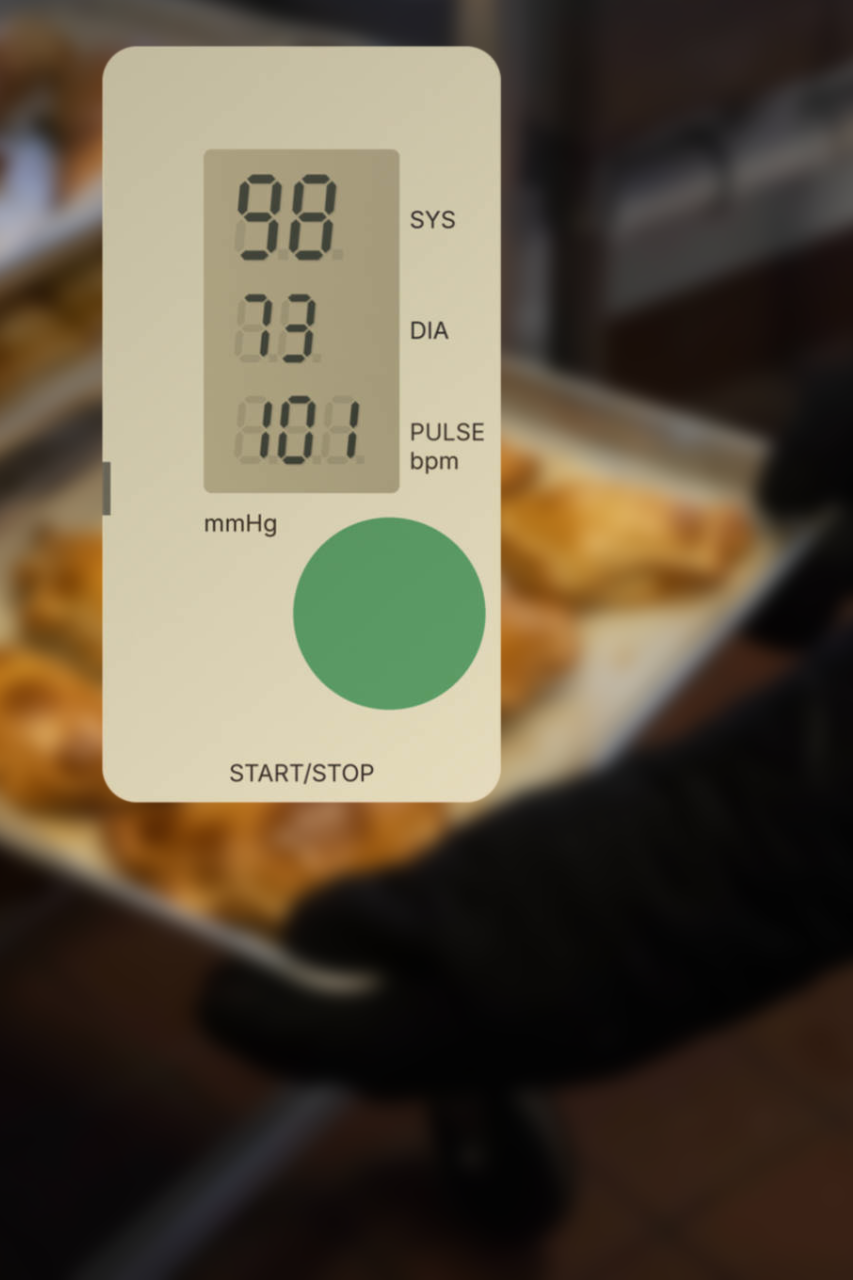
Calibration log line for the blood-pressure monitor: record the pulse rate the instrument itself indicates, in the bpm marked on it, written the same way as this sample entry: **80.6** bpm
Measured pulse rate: **101** bpm
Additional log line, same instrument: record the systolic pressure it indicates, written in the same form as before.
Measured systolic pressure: **98** mmHg
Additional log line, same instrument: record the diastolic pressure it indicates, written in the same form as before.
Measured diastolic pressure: **73** mmHg
